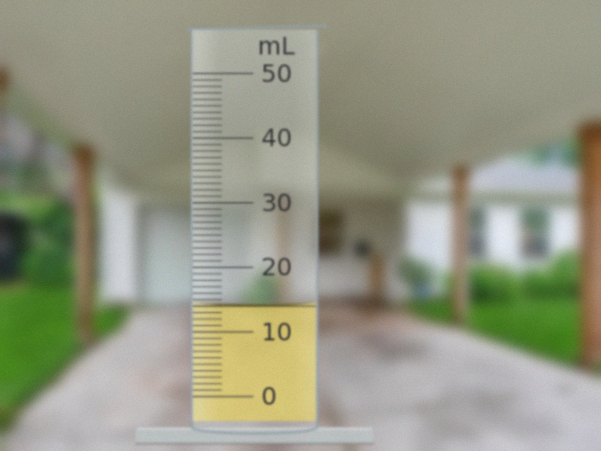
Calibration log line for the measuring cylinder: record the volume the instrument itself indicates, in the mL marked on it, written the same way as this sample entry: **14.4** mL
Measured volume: **14** mL
